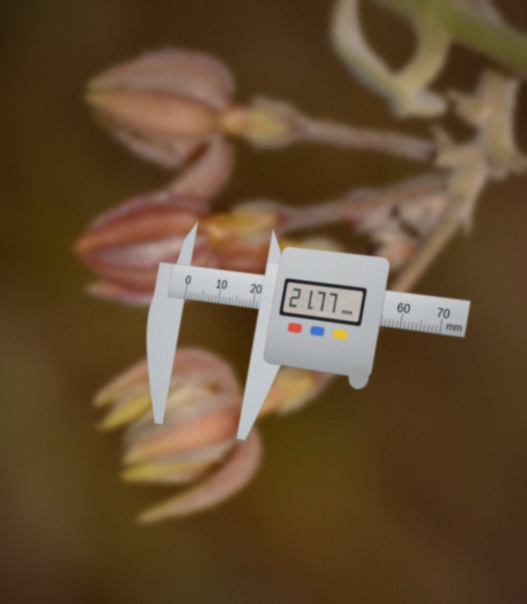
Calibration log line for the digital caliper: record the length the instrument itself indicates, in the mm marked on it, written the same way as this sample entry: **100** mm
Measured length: **21.77** mm
